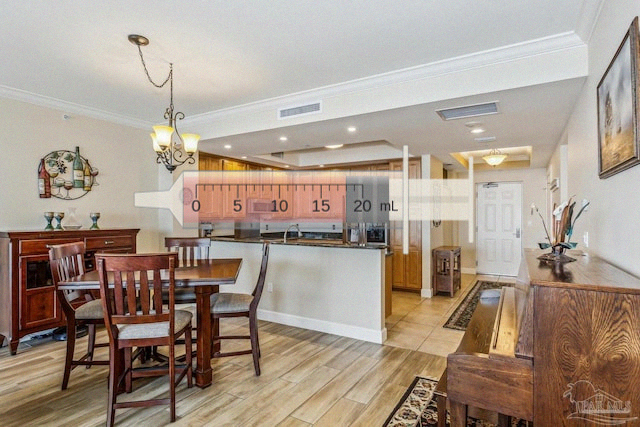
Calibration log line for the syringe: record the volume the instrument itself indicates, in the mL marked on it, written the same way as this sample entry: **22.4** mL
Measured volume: **18** mL
